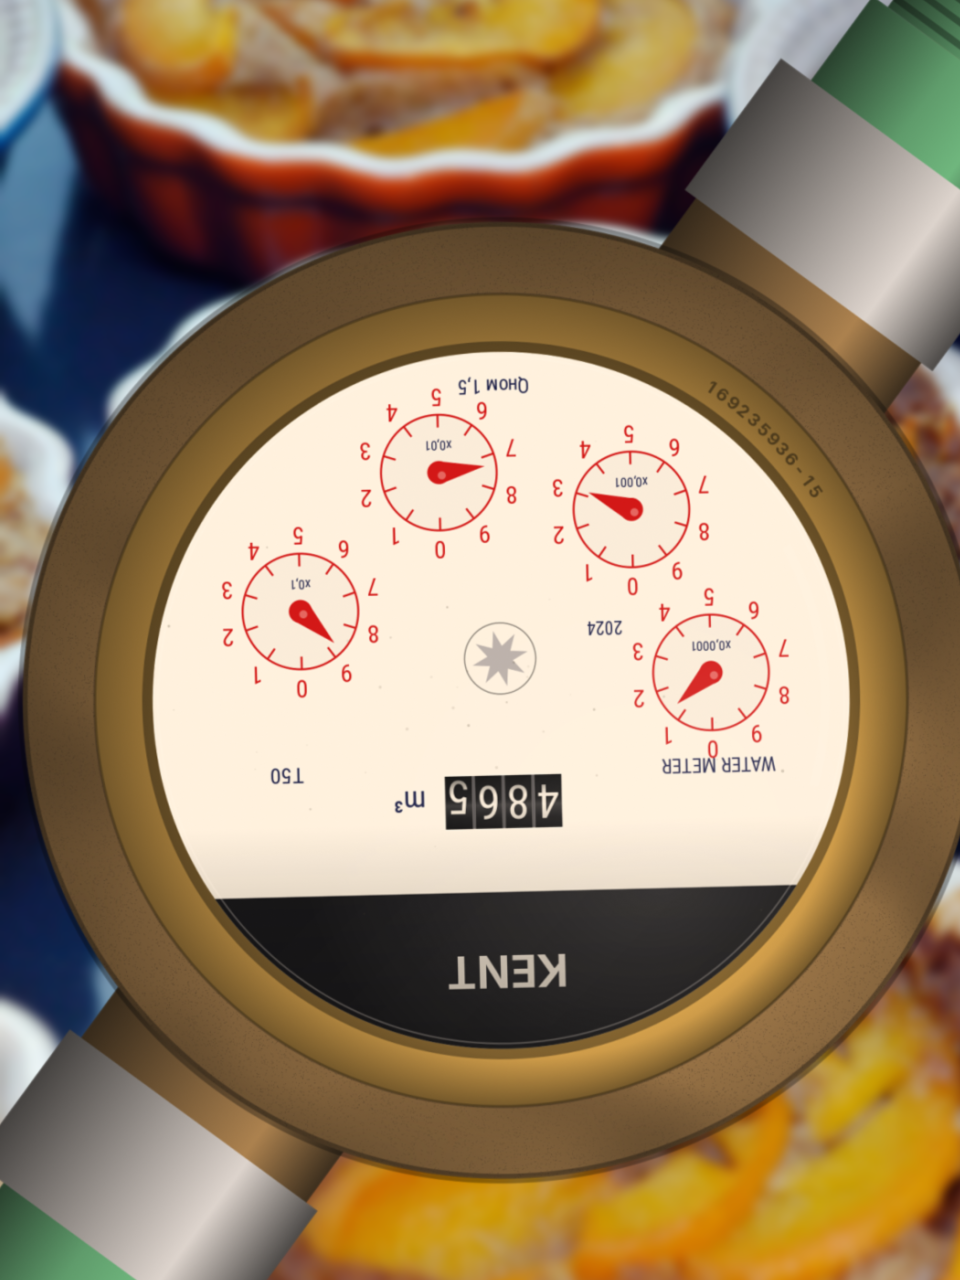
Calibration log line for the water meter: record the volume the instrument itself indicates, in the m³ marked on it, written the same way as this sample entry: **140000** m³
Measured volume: **4864.8731** m³
